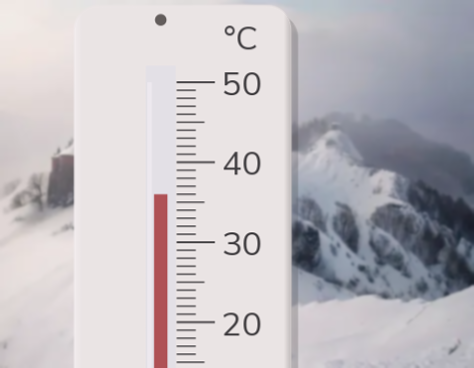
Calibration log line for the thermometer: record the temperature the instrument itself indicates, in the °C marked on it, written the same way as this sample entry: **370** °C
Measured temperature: **36** °C
